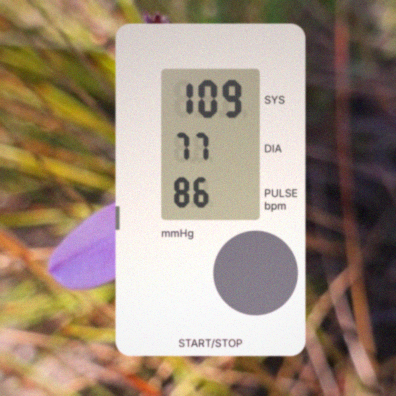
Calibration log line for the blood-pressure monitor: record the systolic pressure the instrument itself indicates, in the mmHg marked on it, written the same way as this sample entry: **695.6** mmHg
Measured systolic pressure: **109** mmHg
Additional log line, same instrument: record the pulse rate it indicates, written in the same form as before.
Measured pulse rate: **86** bpm
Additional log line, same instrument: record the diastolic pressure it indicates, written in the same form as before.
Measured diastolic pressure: **77** mmHg
